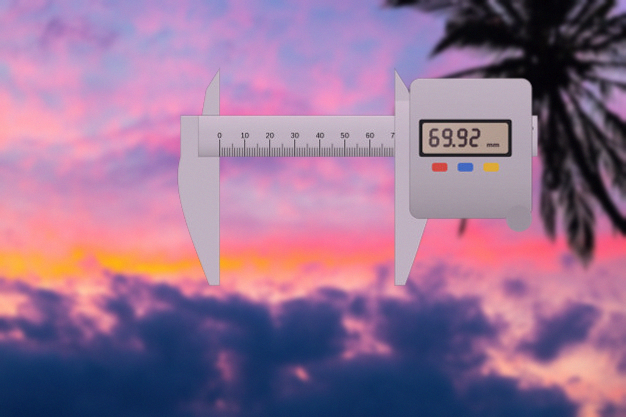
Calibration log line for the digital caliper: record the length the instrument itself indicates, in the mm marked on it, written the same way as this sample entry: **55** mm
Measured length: **69.92** mm
